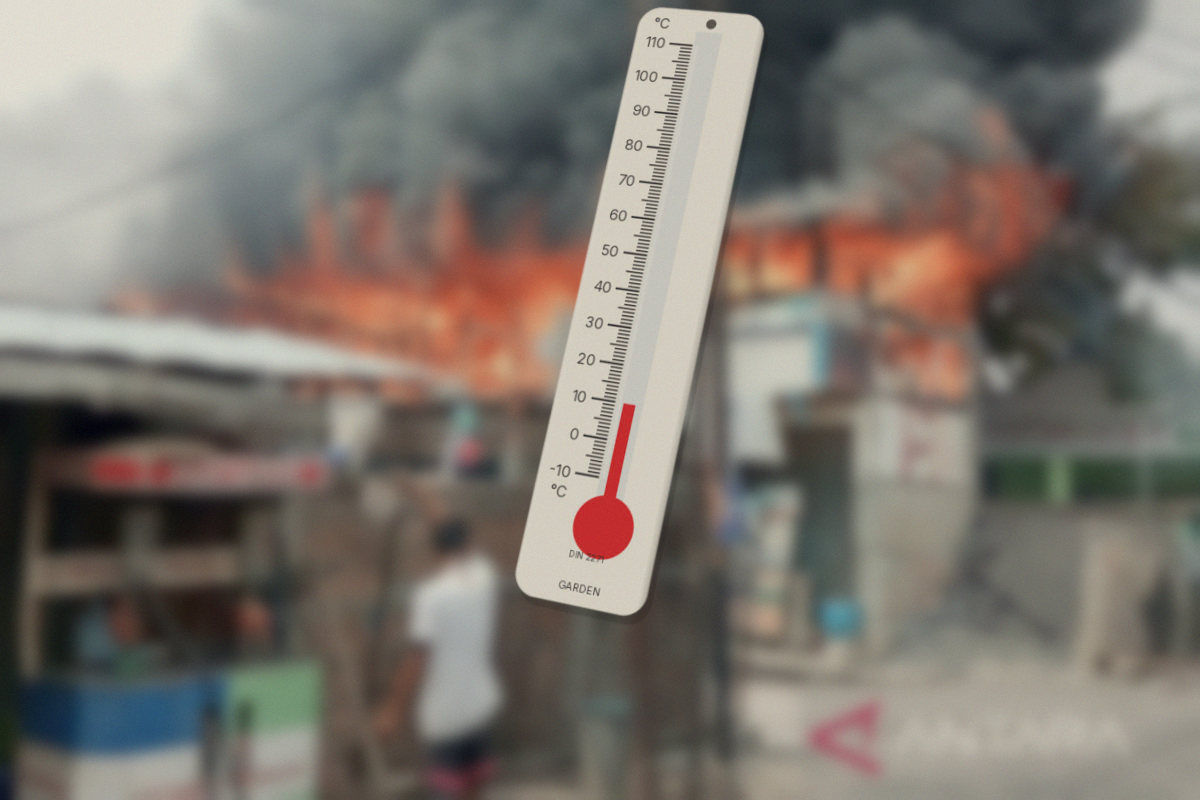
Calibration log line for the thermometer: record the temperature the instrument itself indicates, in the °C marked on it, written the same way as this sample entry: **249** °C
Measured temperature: **10** °C
